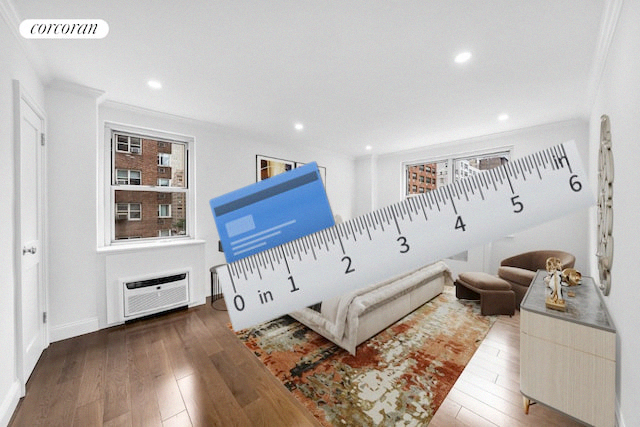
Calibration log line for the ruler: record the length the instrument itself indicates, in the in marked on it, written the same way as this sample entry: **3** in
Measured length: **2** in
